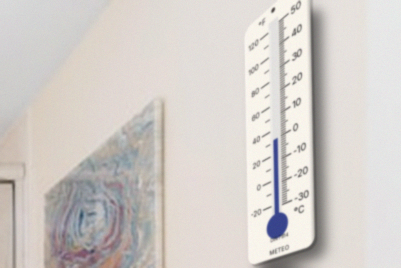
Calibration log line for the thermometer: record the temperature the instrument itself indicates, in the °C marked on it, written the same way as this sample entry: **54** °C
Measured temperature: **0** °C
